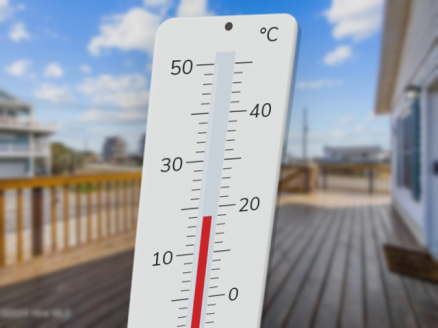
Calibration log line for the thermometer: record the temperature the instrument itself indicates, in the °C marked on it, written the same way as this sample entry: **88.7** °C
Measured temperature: **18** °C
